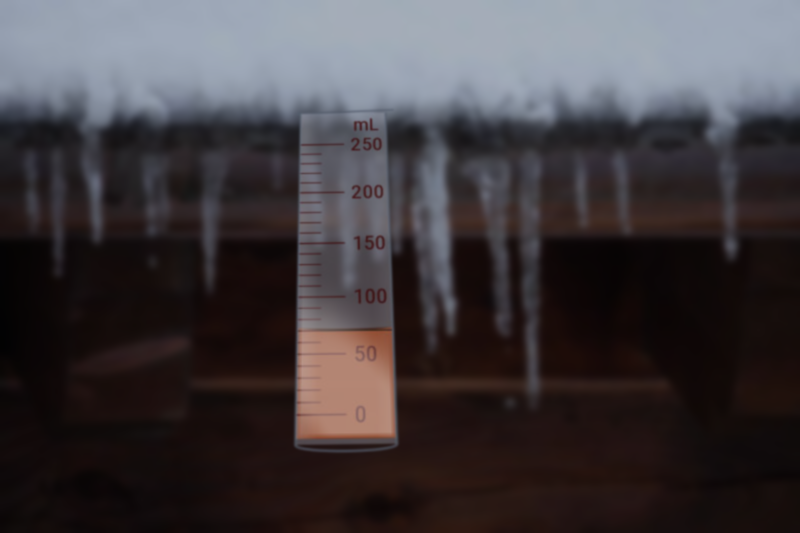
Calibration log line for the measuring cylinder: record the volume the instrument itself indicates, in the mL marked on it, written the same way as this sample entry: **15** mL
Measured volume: **70** mL
